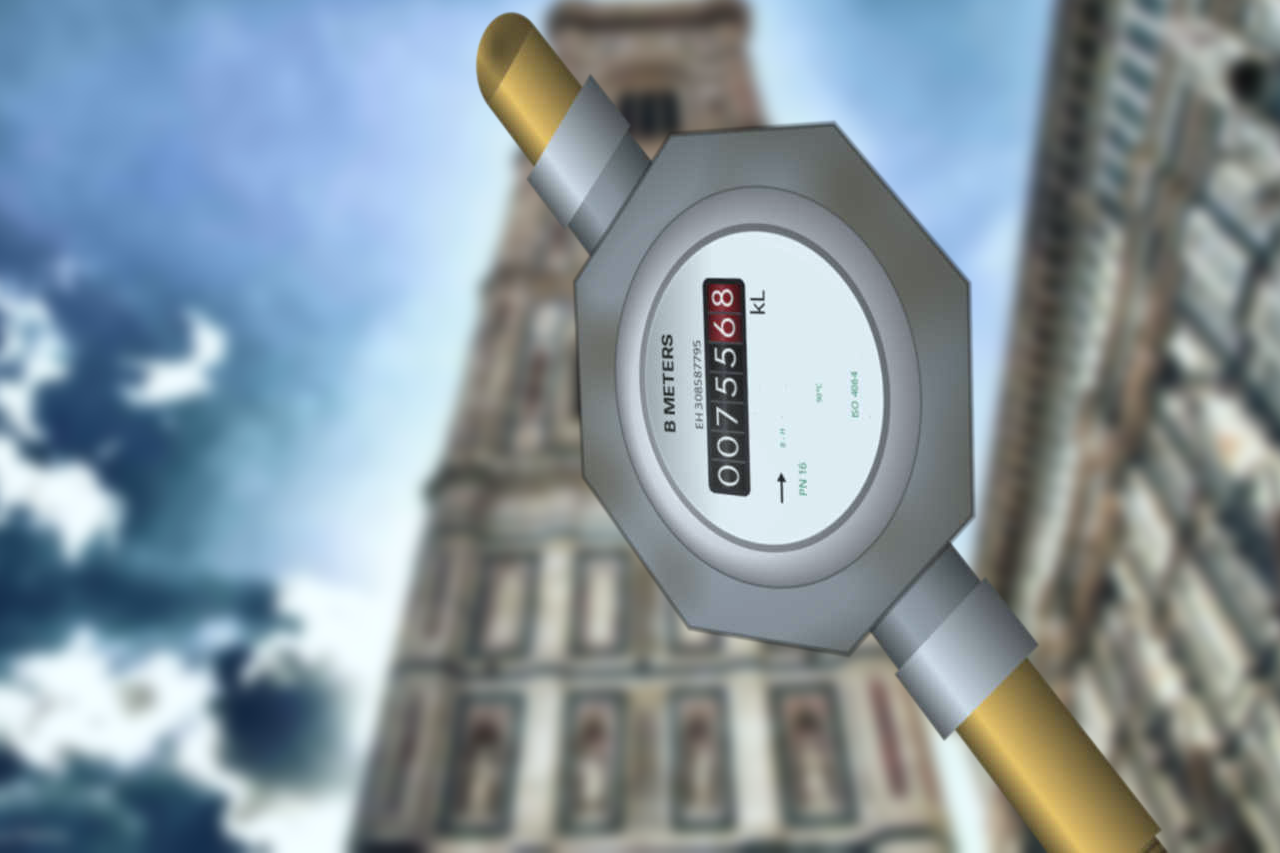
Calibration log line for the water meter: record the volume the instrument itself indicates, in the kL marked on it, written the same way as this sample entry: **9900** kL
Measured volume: **755.68** kL
